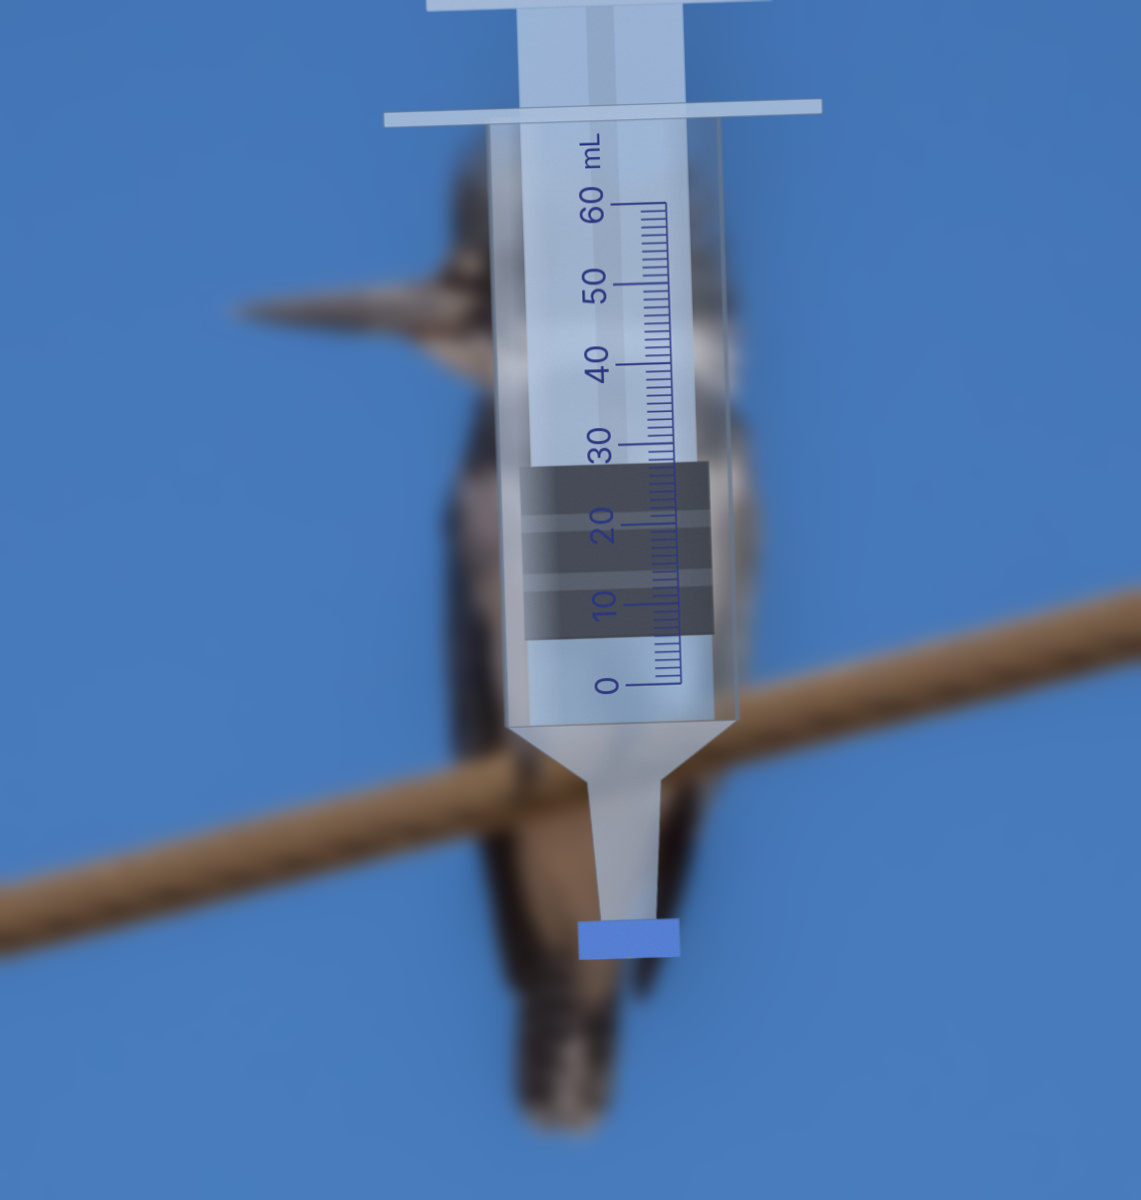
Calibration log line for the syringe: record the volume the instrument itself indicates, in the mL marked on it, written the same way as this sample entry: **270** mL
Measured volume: **6** mL
